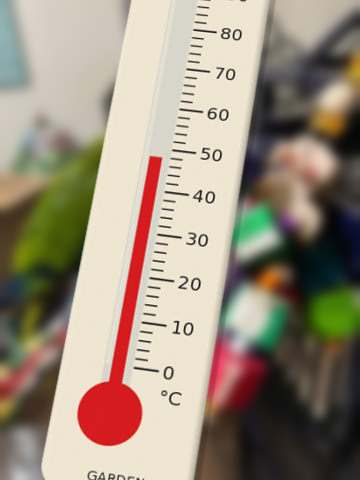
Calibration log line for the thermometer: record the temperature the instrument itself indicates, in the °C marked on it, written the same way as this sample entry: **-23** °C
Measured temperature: **48** °C
